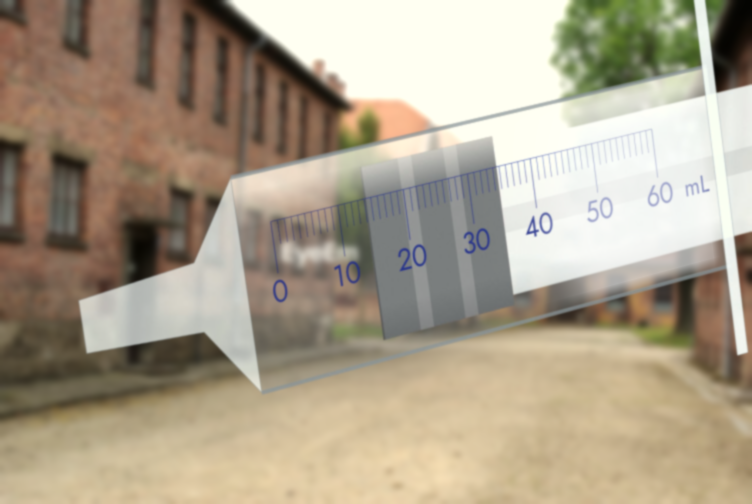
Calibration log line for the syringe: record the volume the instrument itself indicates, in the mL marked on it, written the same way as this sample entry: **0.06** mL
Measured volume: **14** mL
